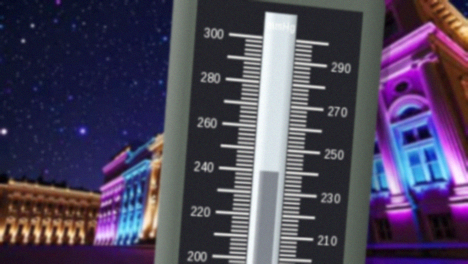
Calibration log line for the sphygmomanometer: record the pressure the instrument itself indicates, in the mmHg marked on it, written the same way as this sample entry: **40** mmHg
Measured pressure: **240** mmHg
